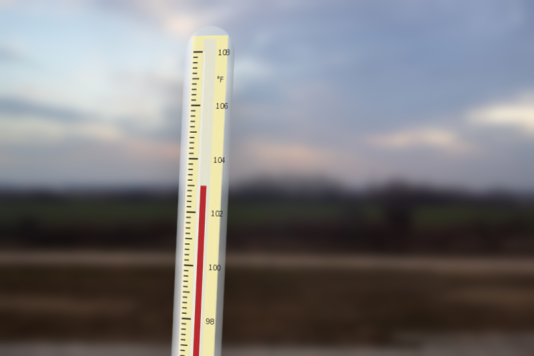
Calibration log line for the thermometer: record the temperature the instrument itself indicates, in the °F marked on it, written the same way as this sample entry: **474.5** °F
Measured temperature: **103** °F
